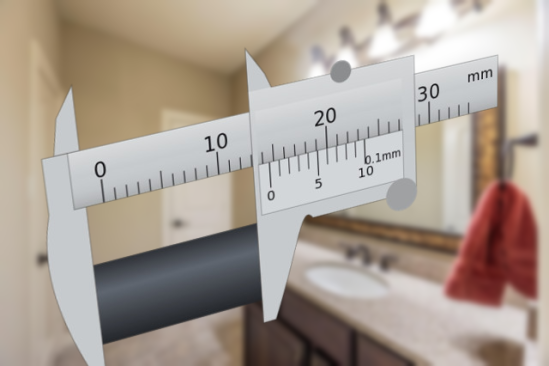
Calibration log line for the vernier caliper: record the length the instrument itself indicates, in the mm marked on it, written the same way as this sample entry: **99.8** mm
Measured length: **14.6** mm
